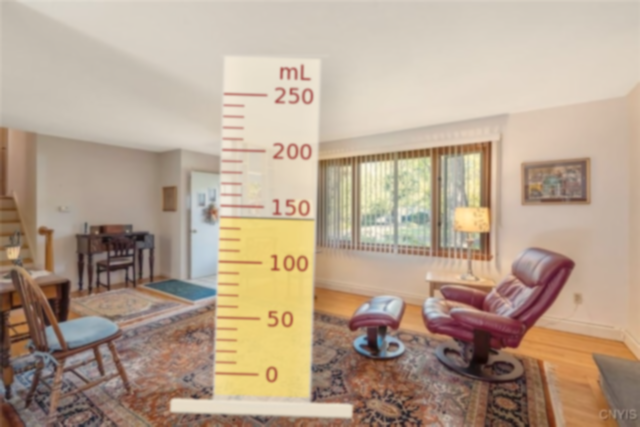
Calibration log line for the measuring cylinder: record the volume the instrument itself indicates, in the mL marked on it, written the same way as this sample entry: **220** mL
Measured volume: **140** mL
